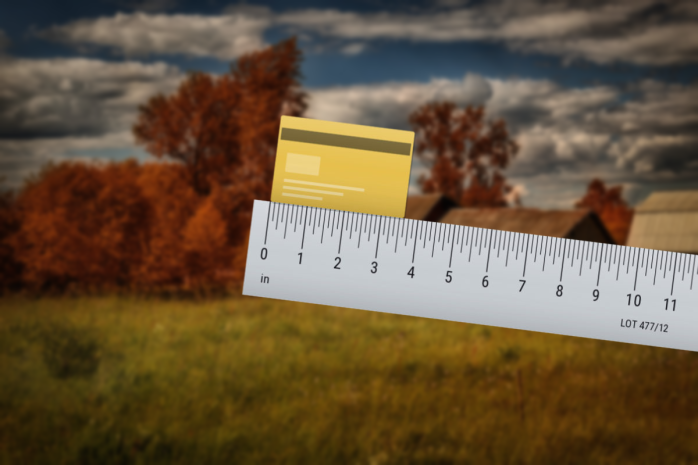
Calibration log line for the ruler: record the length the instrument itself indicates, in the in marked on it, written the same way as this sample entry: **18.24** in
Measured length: **3.625** in
